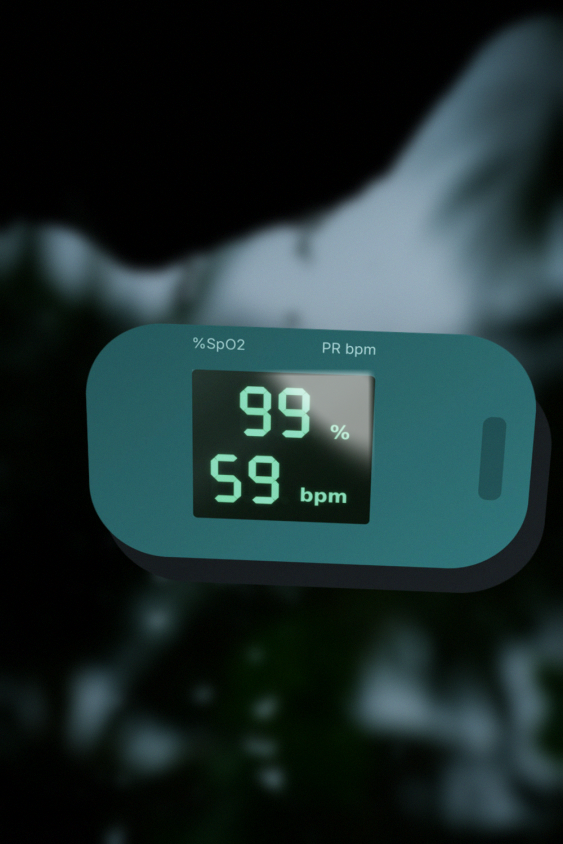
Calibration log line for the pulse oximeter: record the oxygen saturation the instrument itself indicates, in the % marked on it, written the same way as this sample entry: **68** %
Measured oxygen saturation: **99** %
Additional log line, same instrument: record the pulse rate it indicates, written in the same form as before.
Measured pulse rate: **59** bpm
